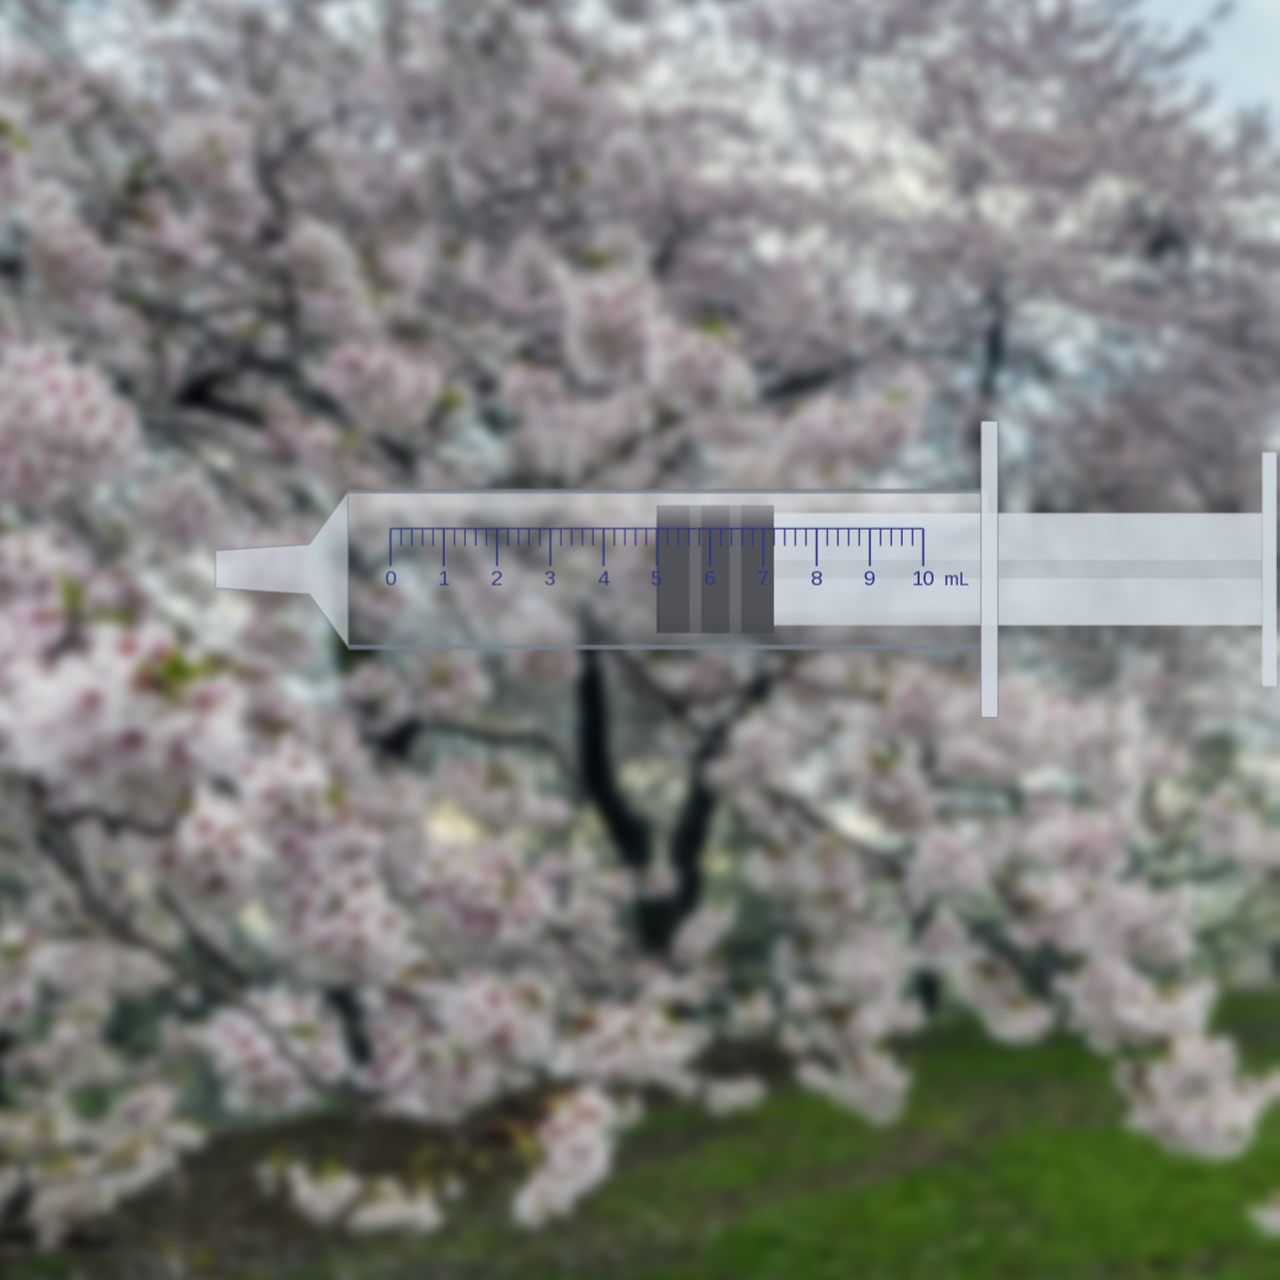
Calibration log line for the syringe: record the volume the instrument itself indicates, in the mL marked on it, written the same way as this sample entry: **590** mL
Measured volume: **5** mL
